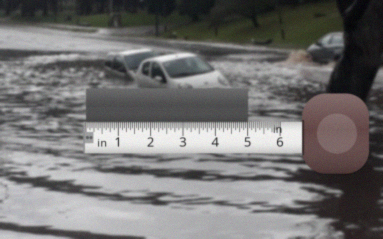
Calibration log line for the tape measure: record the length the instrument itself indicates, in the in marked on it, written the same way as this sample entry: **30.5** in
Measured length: **5** in
